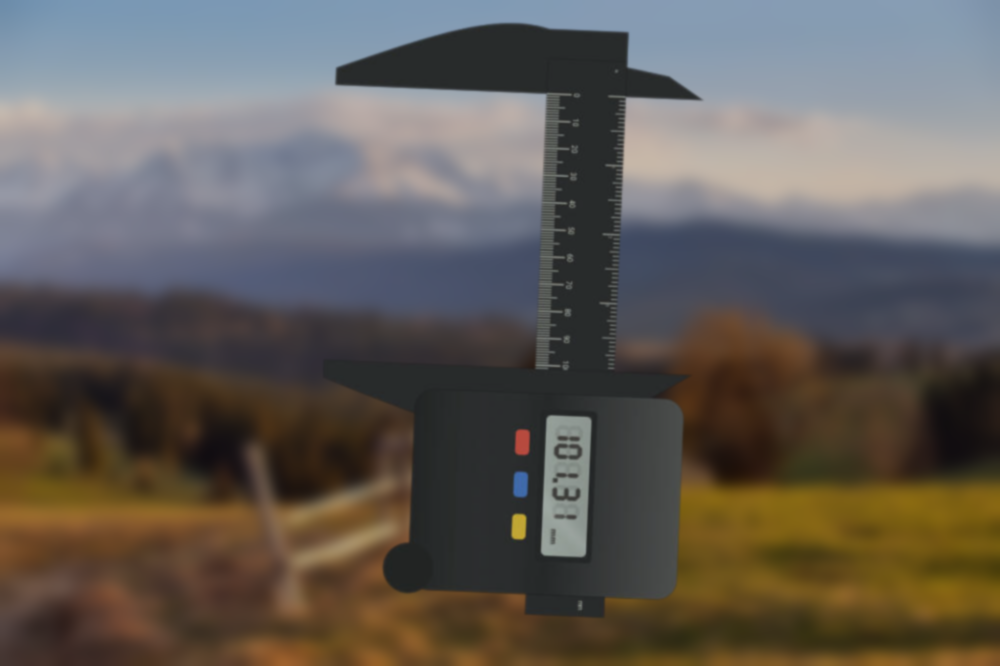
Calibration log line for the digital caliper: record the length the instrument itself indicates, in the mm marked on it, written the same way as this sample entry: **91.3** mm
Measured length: **101.31** mm
